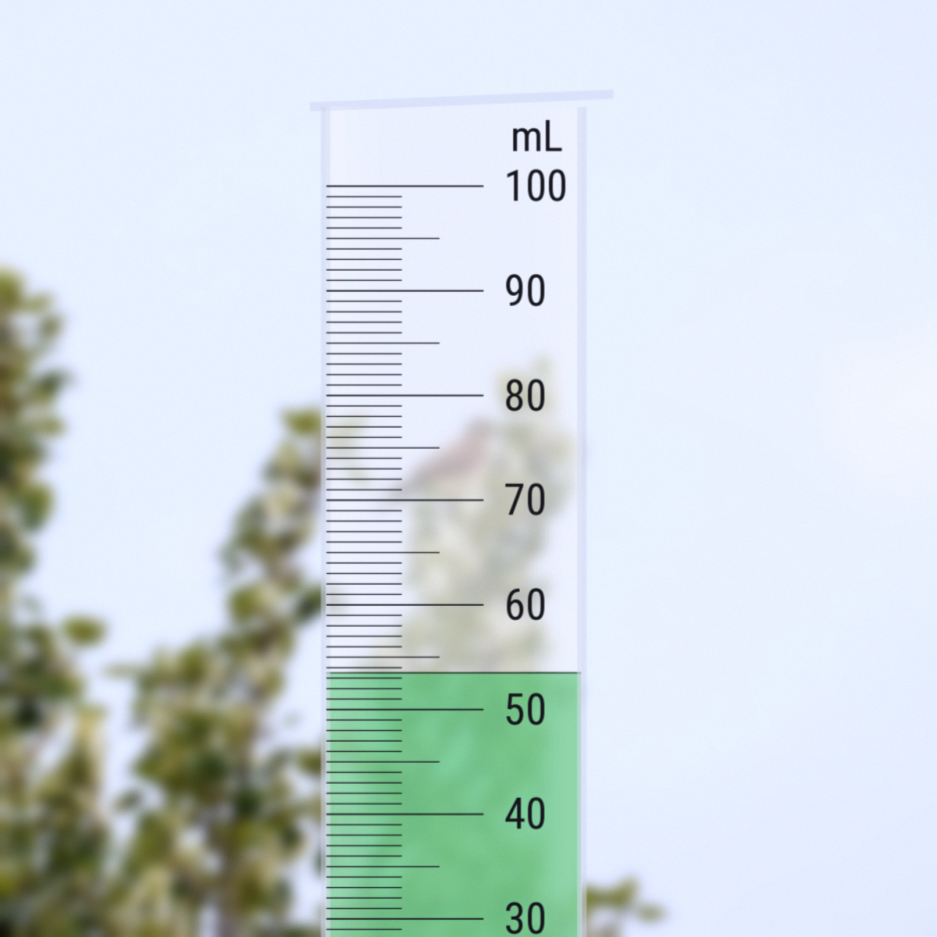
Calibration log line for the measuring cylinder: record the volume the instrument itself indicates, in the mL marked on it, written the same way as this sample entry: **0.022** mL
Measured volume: **53.5** mL
